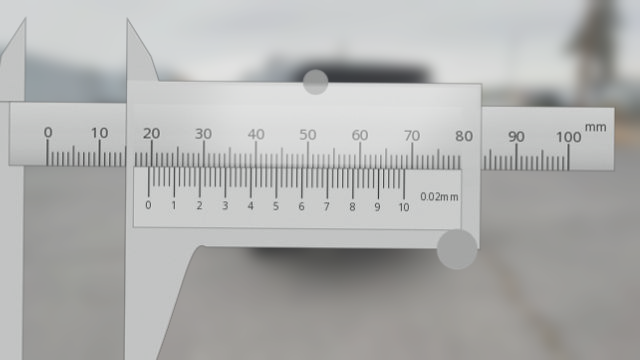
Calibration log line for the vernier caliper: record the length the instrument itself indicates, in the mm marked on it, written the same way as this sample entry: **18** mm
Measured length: **19.5** mm
